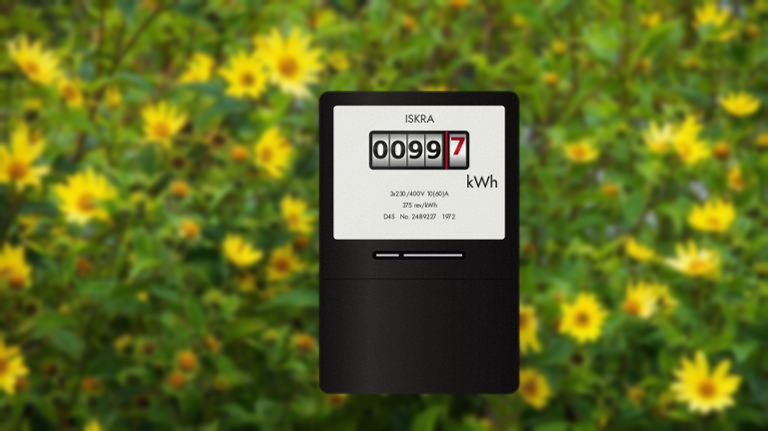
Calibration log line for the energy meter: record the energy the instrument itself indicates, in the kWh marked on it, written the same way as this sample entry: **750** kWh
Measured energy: **99.7** kWh
